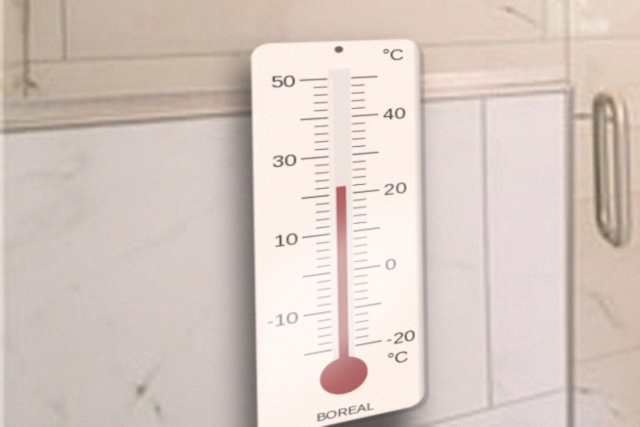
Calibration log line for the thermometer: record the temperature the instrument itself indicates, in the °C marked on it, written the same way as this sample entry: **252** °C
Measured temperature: **22** °C
